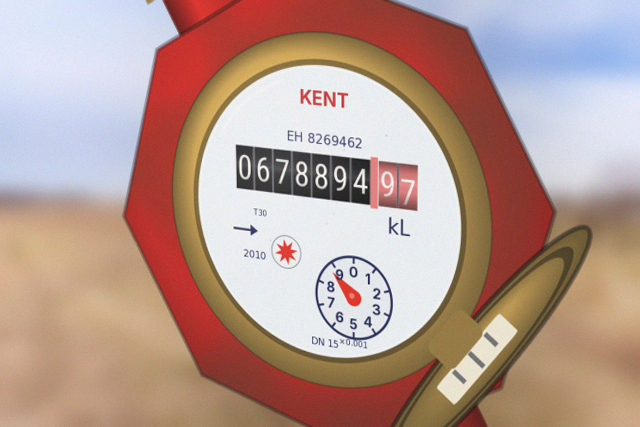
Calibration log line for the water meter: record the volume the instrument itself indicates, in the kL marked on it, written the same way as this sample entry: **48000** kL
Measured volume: **678894.968** kL
